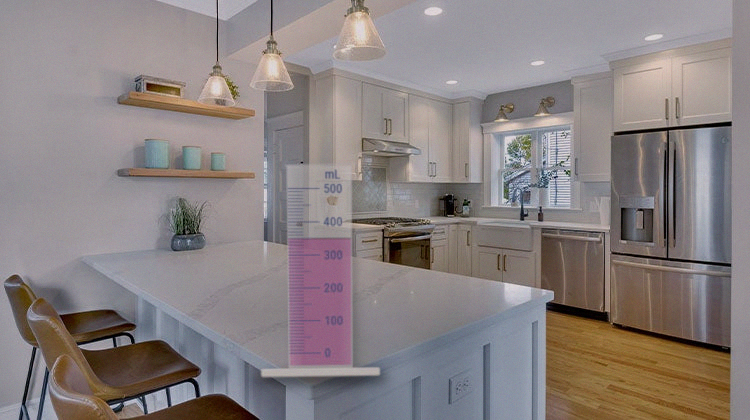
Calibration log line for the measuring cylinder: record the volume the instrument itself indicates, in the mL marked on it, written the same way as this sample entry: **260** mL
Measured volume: **350** mL
